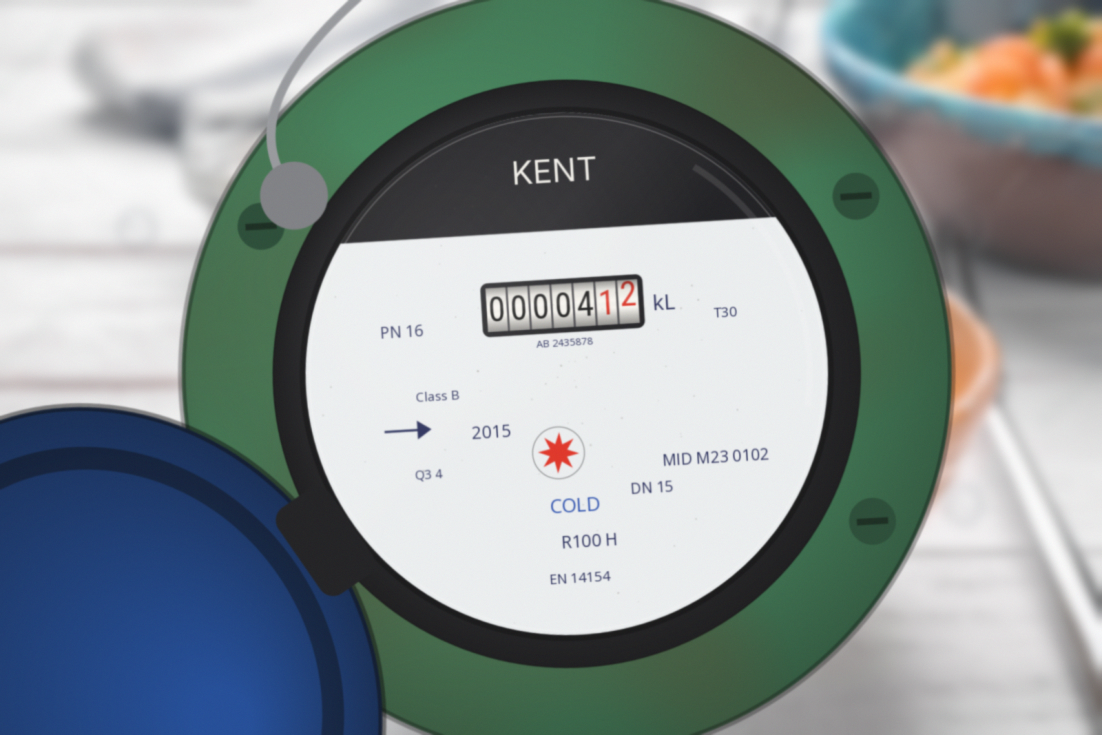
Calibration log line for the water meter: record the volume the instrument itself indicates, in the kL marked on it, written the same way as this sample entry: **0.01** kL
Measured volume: **4.12** kL
